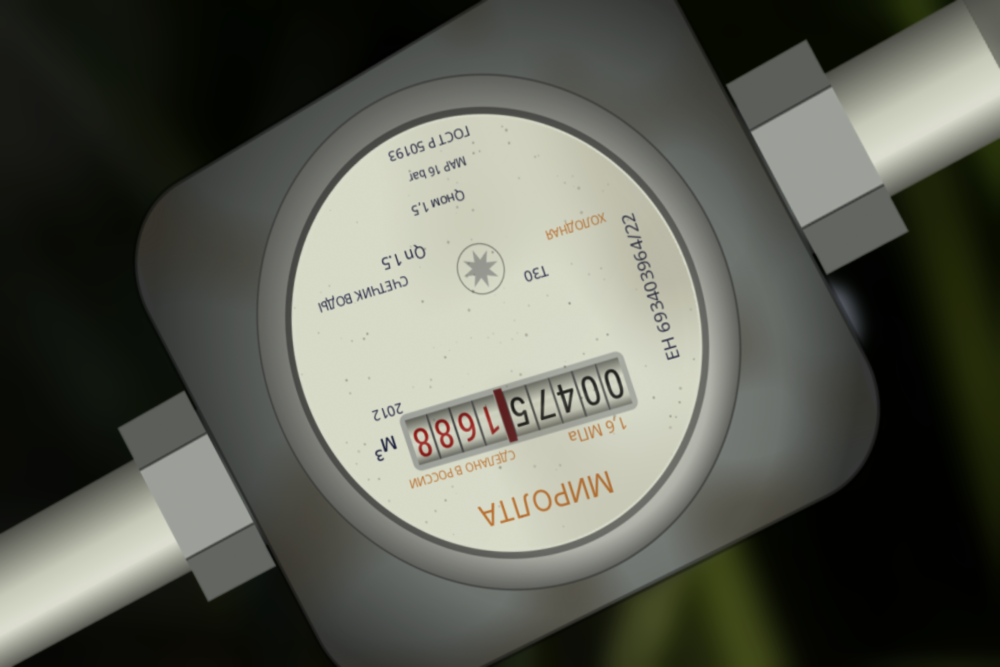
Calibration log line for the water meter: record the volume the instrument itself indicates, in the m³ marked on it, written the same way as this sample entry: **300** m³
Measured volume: **475.1688** m³
